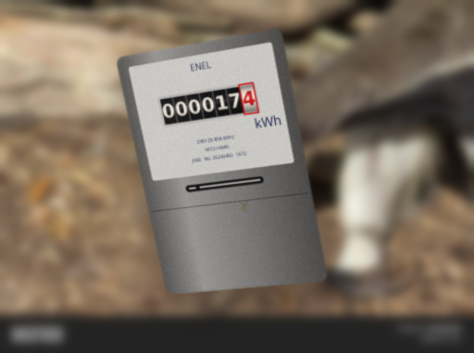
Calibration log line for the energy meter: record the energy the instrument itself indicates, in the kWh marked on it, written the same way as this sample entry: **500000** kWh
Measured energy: **17.4** kWh
